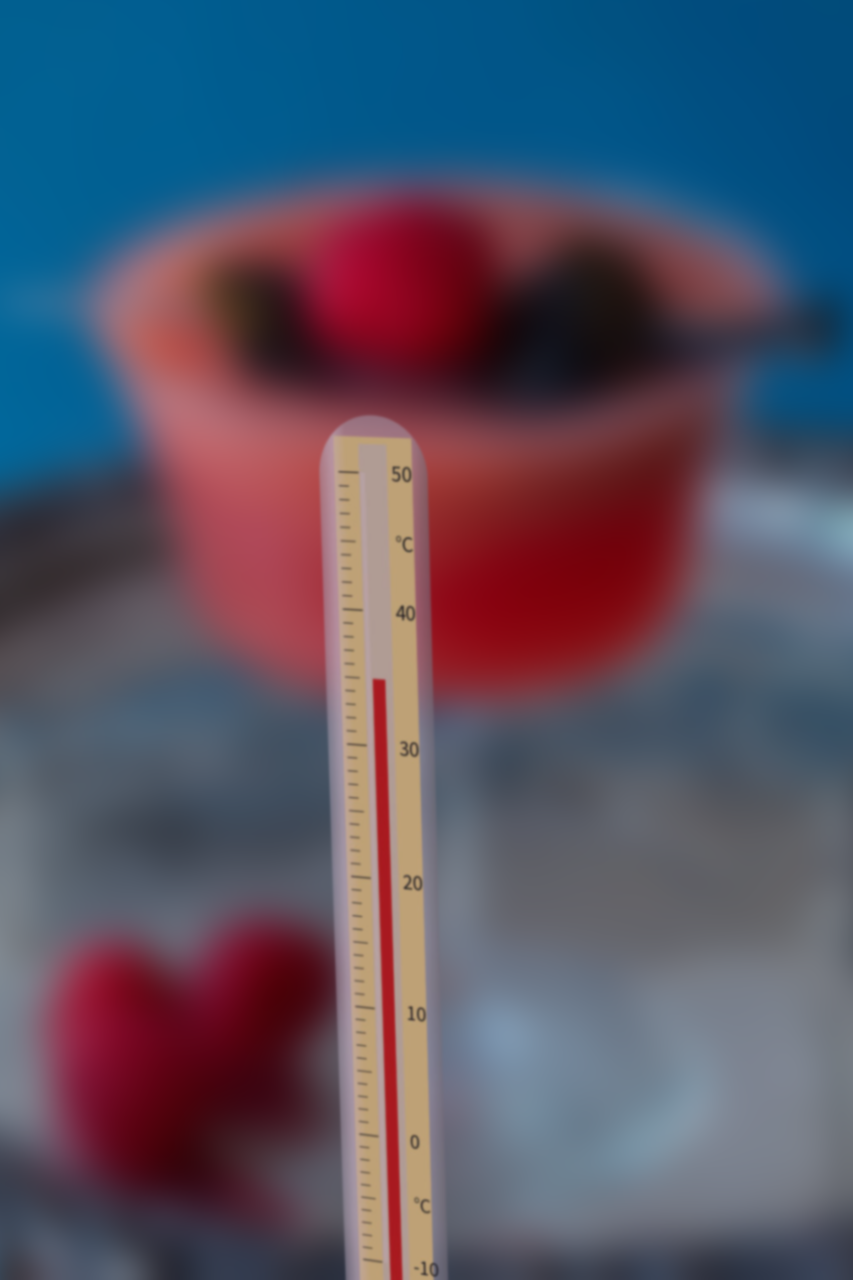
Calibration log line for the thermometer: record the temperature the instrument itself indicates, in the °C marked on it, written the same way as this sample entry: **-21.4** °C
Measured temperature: **35** °C
